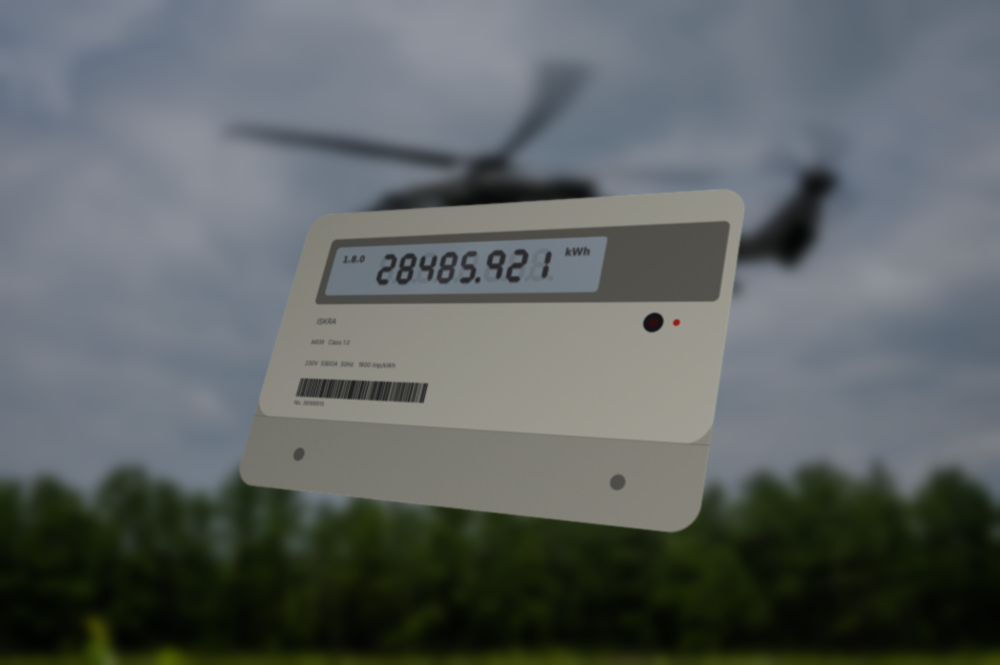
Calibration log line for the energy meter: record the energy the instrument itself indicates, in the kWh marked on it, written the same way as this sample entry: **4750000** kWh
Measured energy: **28485.921** kWh
